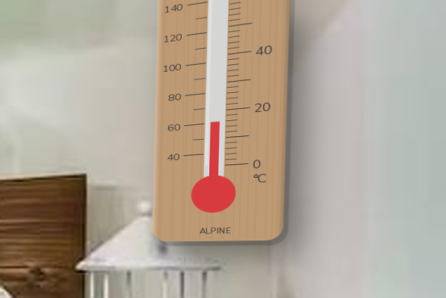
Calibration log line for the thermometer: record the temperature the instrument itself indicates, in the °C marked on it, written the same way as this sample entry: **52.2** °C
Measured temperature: **16** °C
